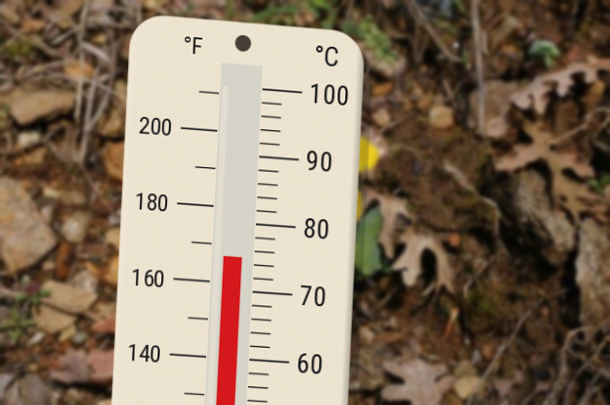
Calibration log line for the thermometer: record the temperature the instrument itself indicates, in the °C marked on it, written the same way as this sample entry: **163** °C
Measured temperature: **75** °C
